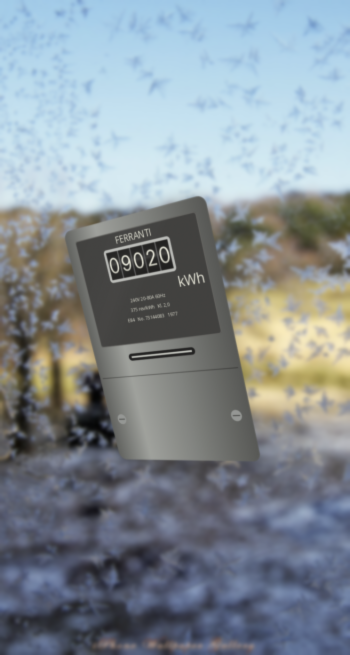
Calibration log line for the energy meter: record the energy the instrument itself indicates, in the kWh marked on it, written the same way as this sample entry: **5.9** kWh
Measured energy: **9020** kWh
